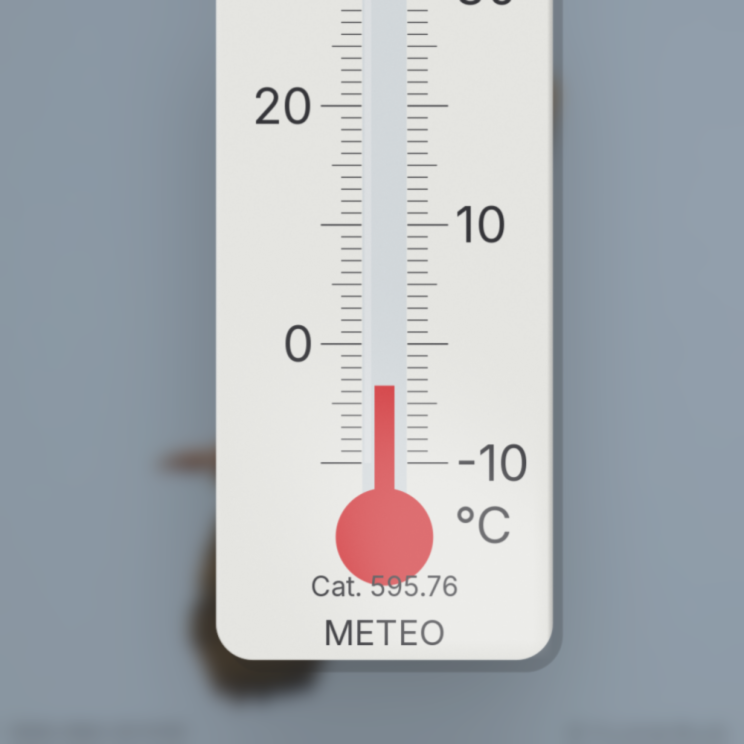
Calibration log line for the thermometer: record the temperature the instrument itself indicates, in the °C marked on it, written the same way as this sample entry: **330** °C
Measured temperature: **-3.5** °C
